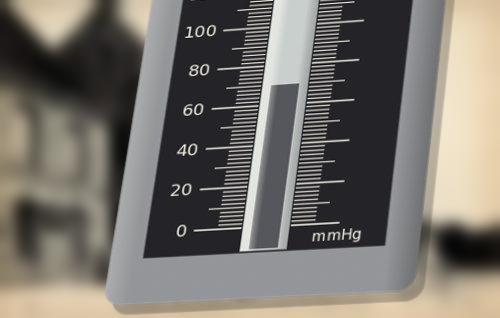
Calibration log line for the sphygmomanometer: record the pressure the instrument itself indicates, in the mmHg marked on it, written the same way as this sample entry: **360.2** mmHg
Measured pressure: **70** mmHg
